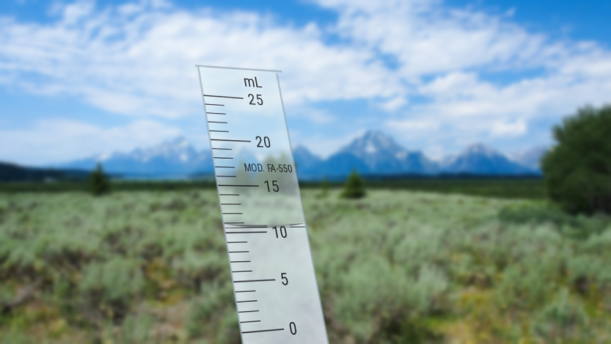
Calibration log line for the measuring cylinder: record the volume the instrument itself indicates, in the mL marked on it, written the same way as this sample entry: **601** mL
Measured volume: **10.5** mL
